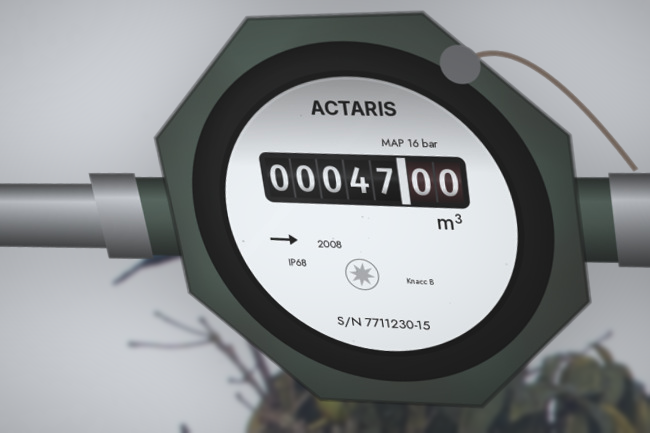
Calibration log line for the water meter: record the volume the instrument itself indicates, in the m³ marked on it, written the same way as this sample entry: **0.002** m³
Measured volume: **47.00** m³
